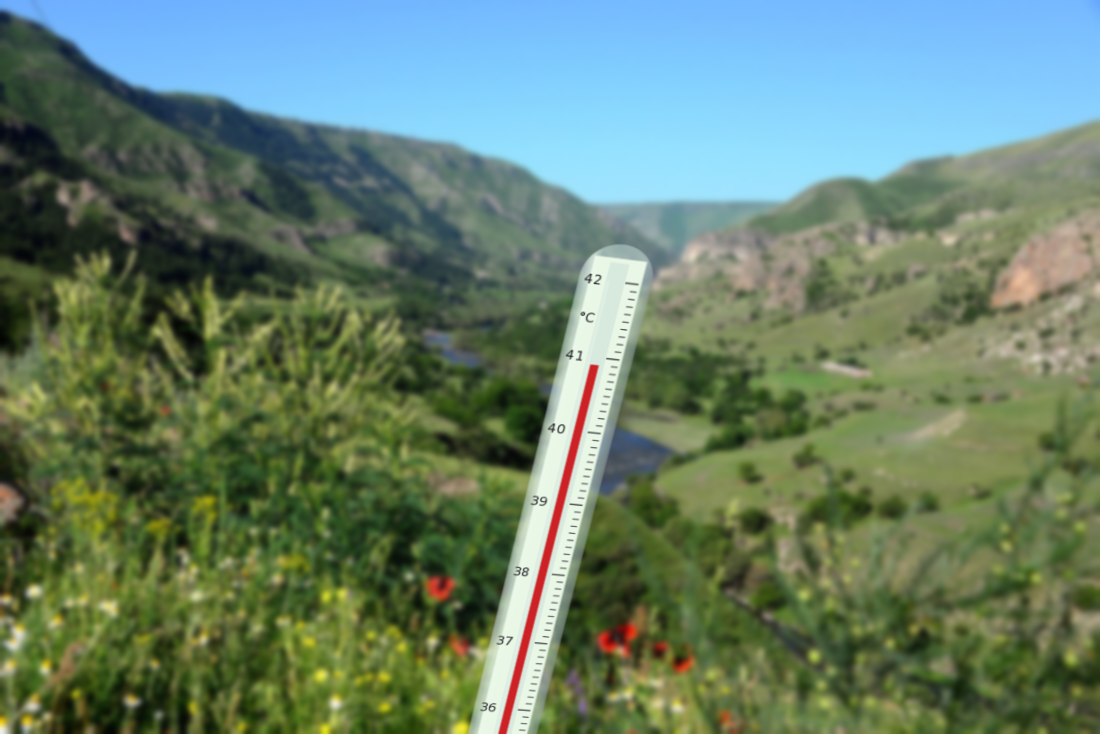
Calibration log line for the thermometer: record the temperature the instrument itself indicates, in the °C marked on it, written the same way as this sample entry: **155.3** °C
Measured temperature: **40.9** °C
